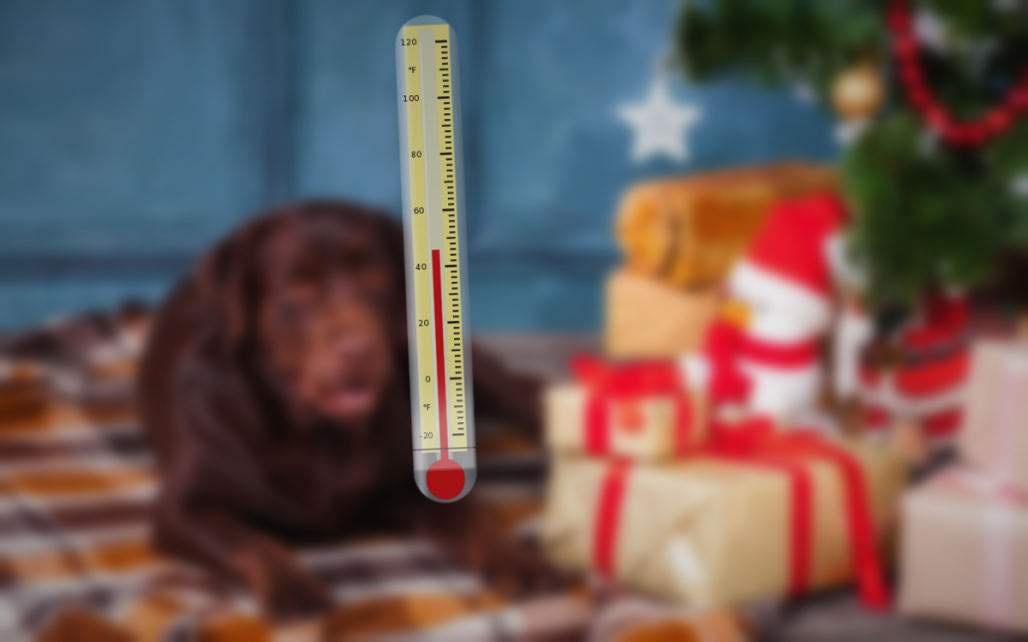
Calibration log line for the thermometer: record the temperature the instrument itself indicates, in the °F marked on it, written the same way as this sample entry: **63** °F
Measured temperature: **46** °F
